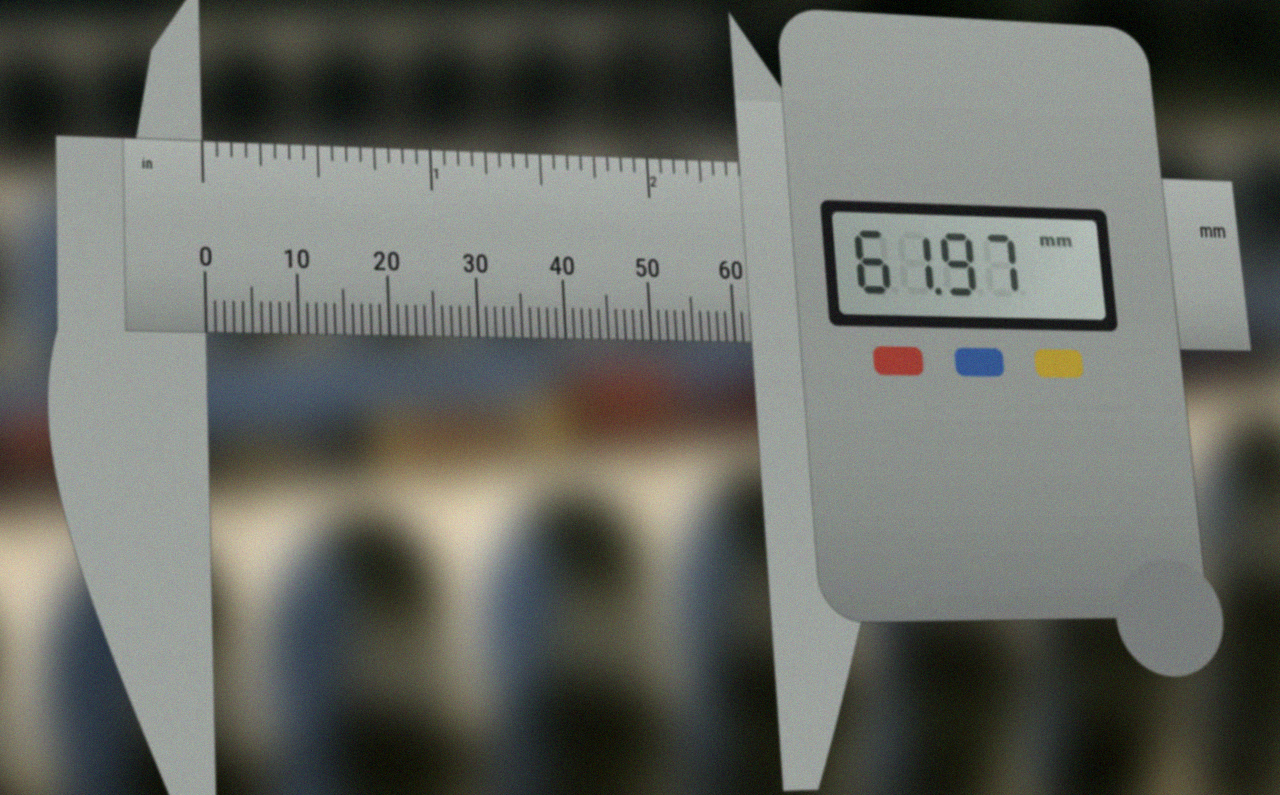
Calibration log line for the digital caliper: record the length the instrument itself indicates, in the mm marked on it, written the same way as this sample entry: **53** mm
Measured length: **61.97** mm
